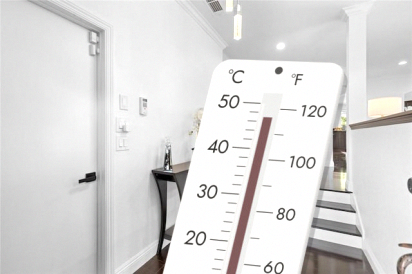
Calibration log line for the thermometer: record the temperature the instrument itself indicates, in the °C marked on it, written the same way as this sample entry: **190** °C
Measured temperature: **47** °C
